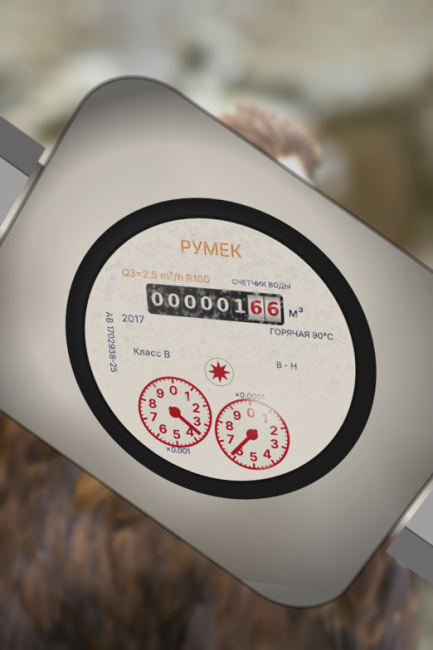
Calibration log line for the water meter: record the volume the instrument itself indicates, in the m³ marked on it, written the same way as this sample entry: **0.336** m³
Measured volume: **1.6636** m³
